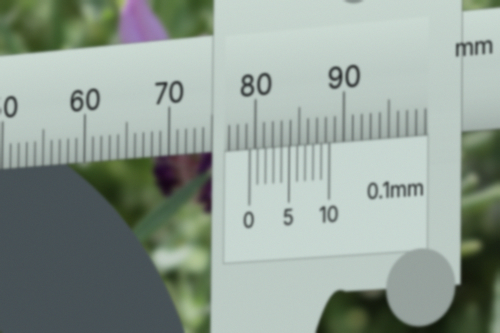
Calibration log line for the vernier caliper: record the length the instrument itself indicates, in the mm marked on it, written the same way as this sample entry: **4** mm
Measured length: **79.4** mm
